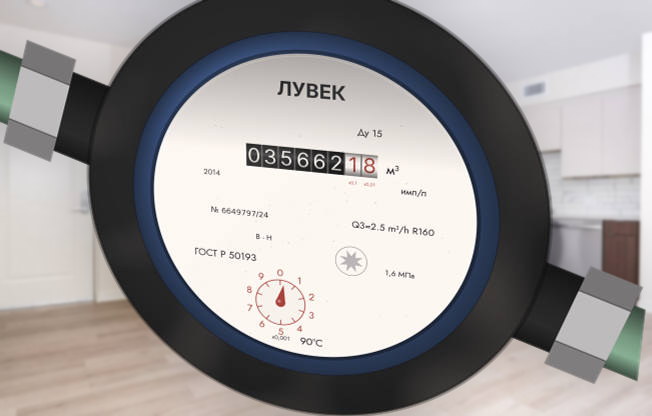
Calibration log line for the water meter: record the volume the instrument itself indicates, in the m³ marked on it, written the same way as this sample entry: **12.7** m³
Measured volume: **35662.180** m³
